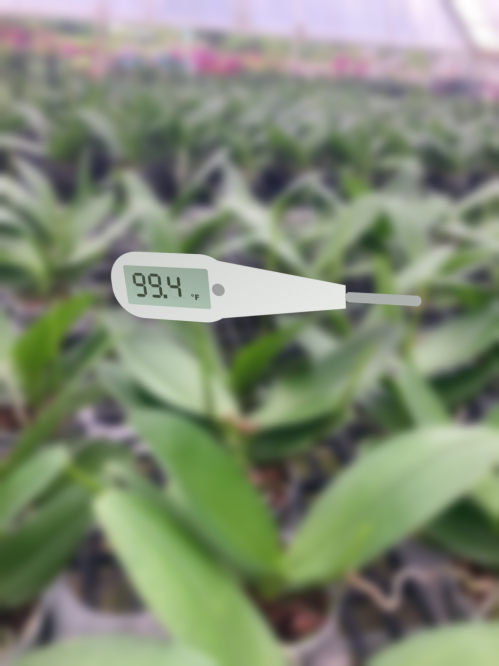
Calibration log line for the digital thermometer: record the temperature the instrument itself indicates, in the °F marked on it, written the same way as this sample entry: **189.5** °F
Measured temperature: **99.4** °F
